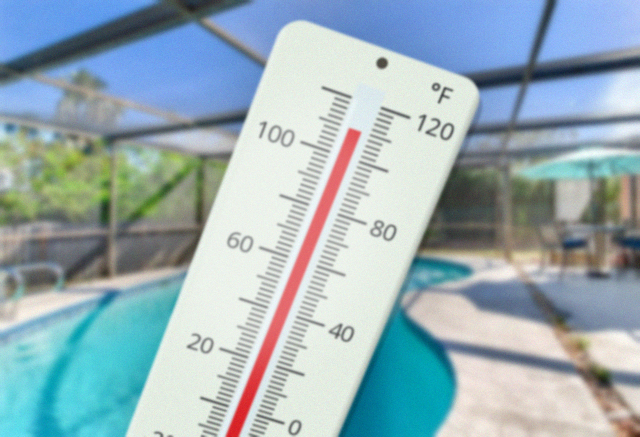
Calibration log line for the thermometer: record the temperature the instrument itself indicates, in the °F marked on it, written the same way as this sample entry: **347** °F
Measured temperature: **110** °F
